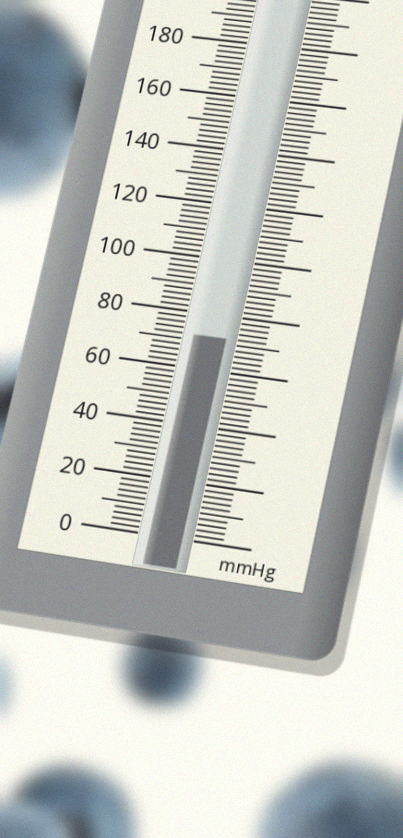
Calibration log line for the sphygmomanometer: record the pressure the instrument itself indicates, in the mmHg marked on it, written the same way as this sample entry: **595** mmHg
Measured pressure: **72** mmHg
